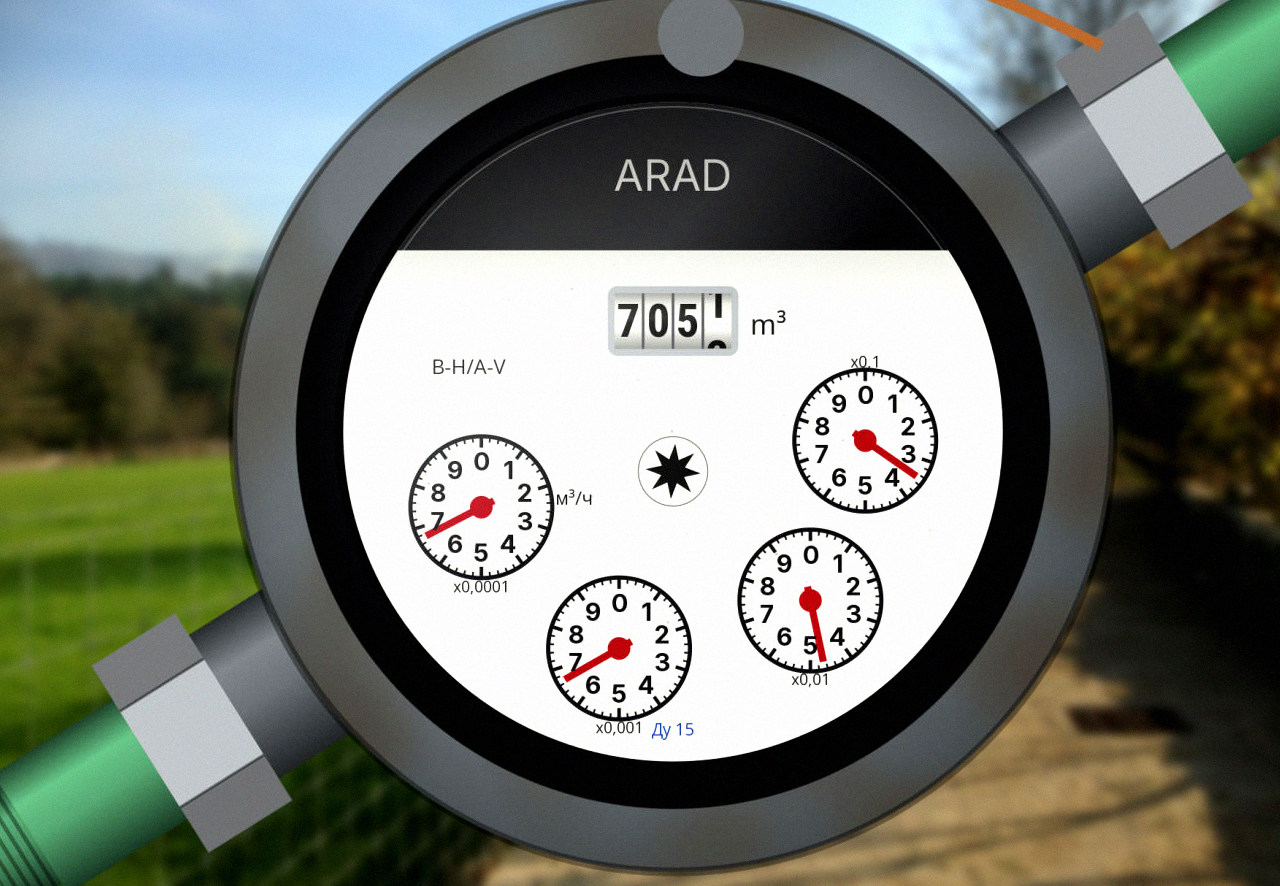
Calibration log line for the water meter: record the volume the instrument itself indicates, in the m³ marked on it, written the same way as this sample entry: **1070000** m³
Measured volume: **7051.3466** m³
